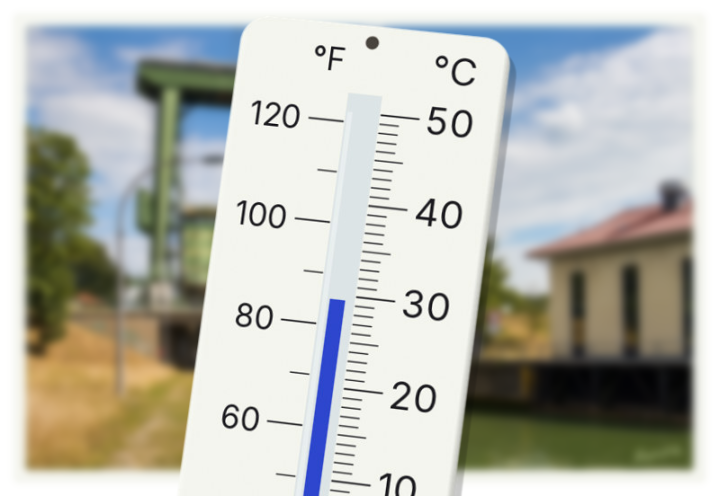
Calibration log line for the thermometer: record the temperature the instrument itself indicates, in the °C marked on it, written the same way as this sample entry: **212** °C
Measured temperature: **29.5** °C
